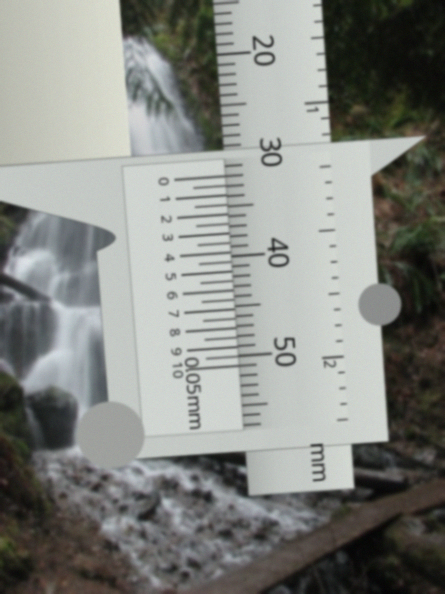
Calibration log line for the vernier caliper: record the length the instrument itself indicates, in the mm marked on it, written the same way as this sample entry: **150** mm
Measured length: **32.0** mm
